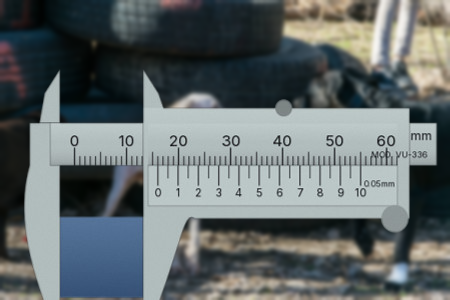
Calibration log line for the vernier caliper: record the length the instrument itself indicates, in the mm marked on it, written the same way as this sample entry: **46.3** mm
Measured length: **16.0** mm
